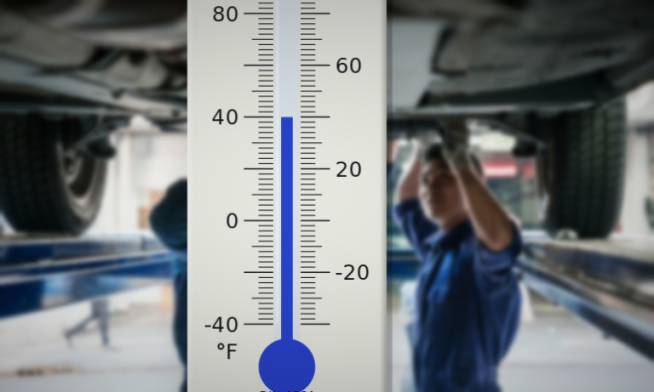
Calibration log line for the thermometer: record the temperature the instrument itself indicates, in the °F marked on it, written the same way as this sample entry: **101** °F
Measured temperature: **40** °F
